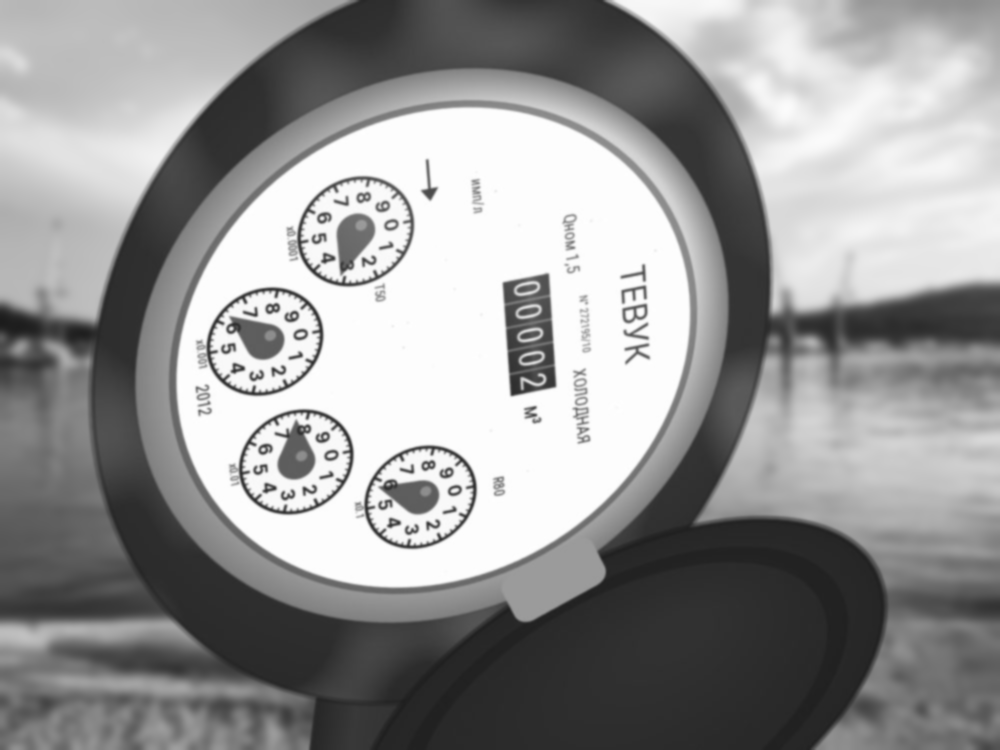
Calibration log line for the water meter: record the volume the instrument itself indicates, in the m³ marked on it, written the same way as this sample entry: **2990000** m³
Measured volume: **2.5763** m³
